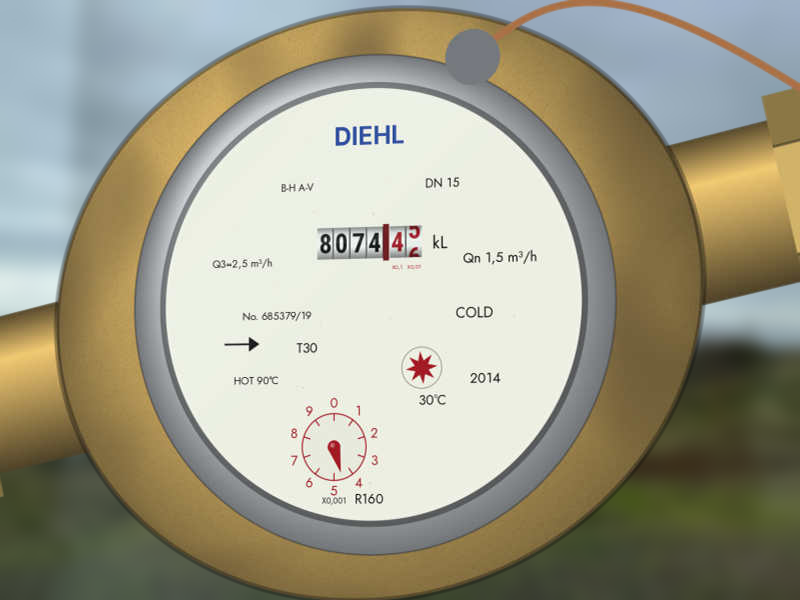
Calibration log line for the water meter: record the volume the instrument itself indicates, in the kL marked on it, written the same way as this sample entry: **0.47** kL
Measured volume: **8074.454** kL
